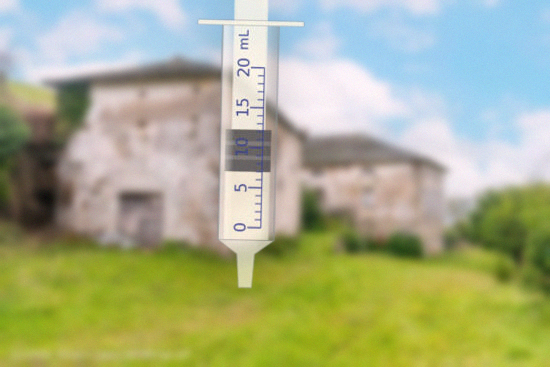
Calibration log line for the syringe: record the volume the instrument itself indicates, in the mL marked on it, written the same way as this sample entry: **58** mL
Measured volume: **7** mL
